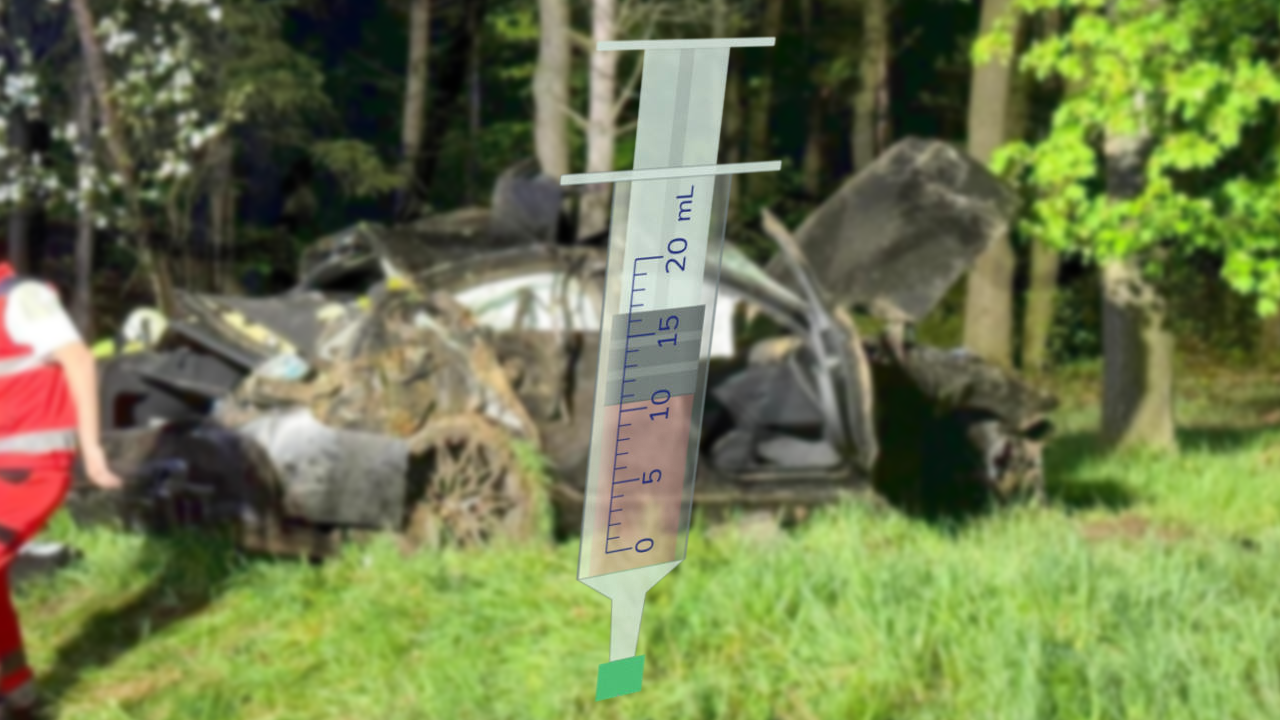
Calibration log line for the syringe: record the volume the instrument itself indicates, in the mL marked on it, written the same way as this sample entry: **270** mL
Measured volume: **10.5** mL
